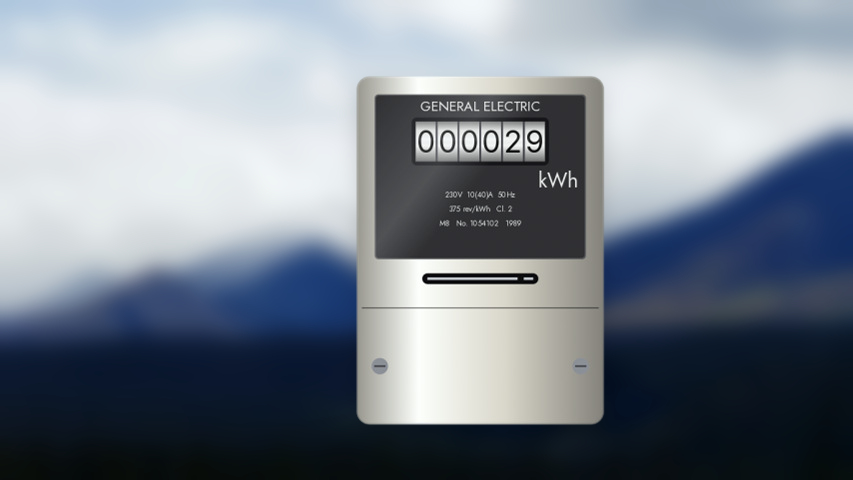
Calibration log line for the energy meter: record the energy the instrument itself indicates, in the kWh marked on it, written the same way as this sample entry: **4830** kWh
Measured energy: **29** kWh
